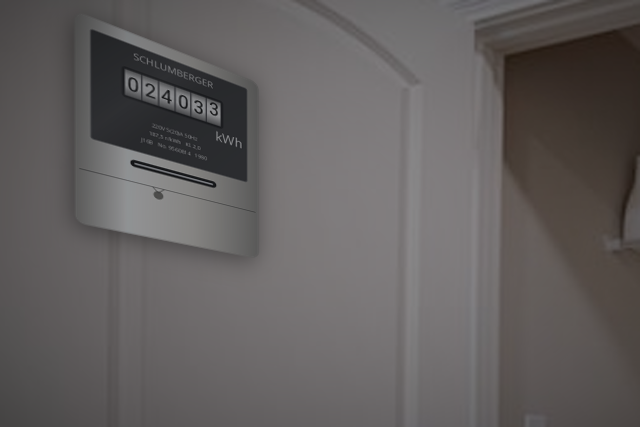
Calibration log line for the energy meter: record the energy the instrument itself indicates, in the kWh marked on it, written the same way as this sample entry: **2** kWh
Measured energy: **24033** kWh
